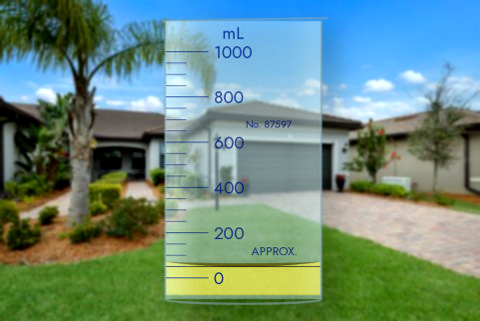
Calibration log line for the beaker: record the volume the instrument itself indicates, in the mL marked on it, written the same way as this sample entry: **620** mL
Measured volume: **50** mL
